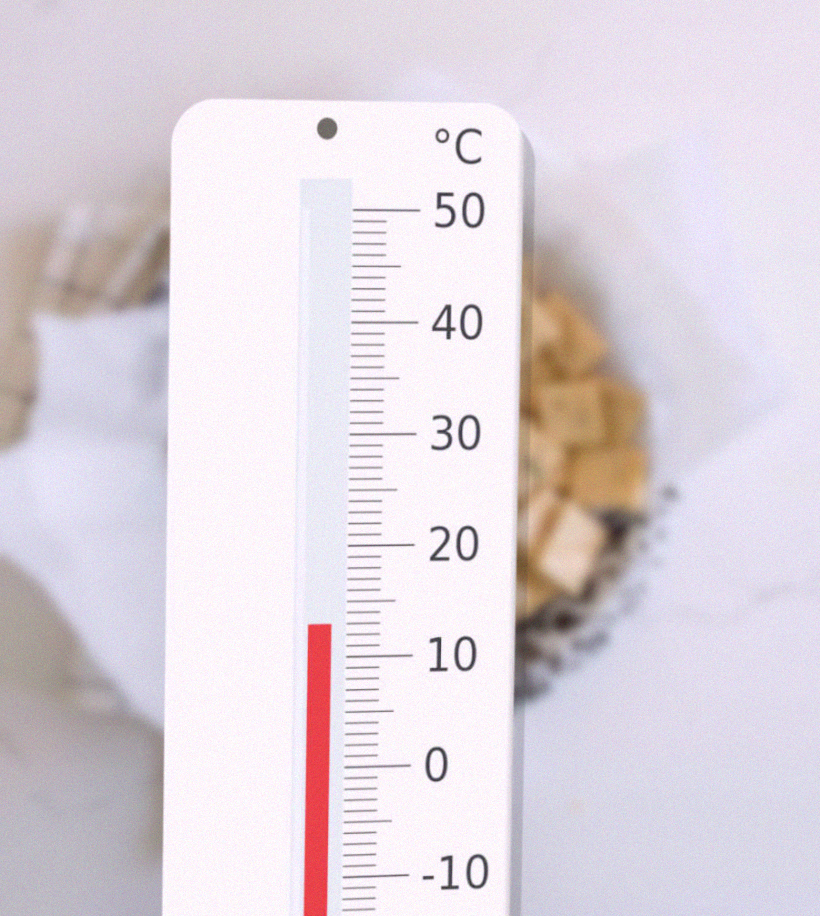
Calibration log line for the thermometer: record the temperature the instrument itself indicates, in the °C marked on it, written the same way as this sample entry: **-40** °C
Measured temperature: **13** °C
